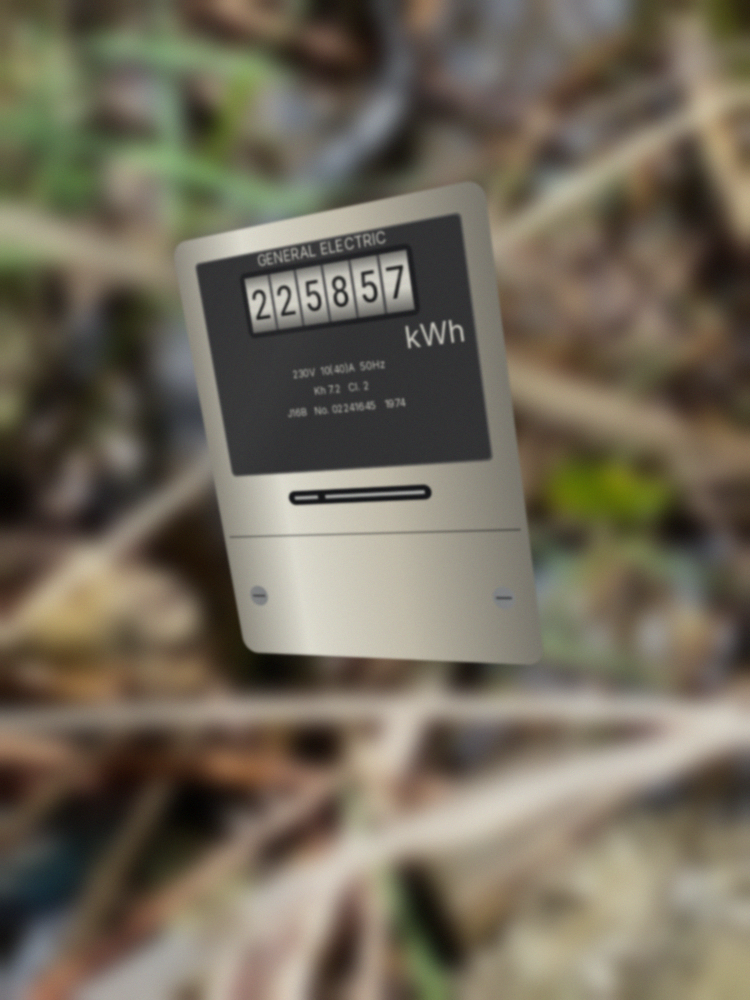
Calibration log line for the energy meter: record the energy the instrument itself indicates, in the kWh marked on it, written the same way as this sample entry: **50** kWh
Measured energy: **225857** kWh
